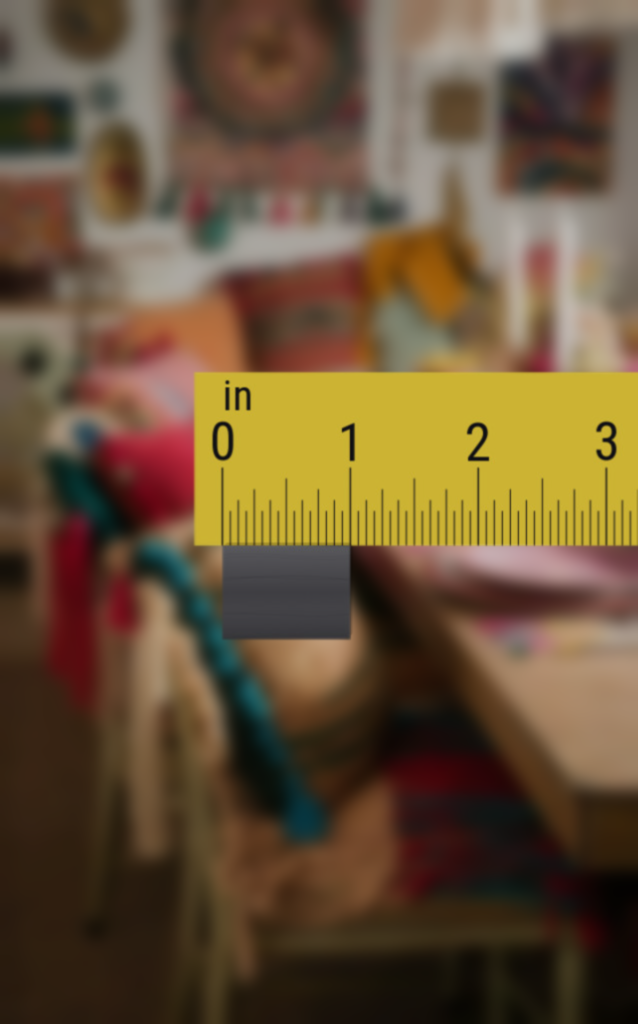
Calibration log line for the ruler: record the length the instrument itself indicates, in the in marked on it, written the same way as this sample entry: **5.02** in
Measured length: **1** in
